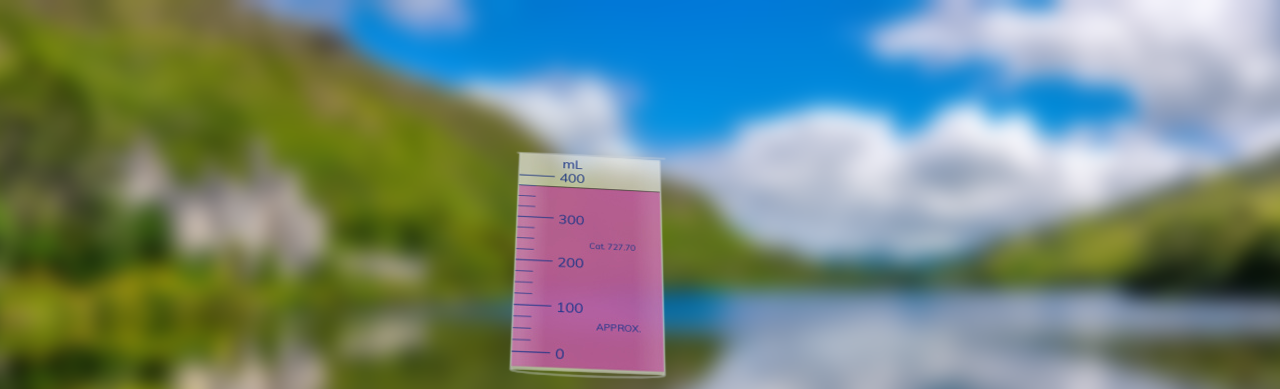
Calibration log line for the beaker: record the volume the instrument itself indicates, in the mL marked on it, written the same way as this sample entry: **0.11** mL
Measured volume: **375** mL
